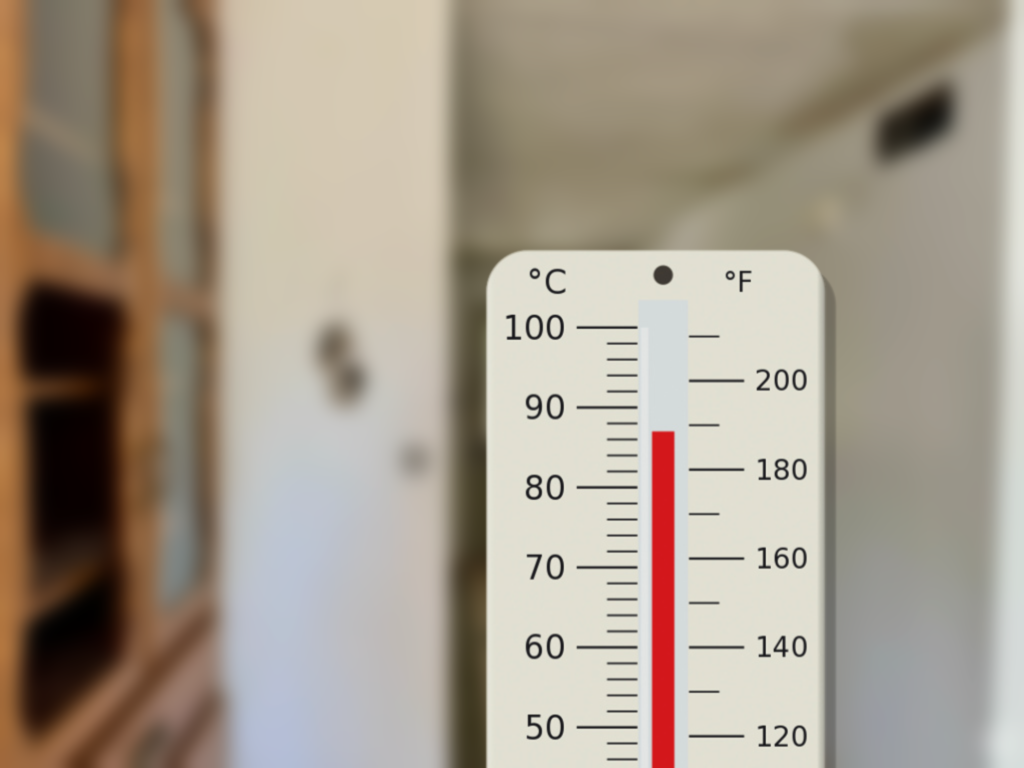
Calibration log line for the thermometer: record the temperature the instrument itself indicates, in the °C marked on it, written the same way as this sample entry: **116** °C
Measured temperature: **87** °C
